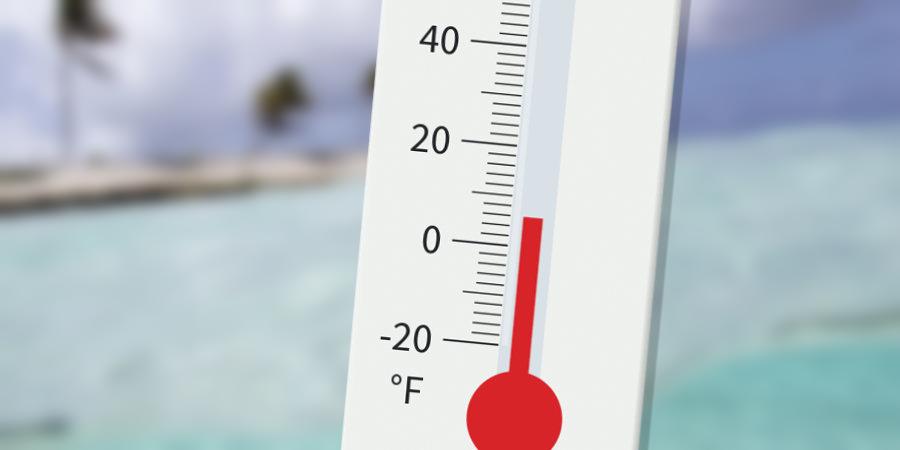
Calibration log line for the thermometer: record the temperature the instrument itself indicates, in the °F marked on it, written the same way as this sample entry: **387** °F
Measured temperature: **6** °F
